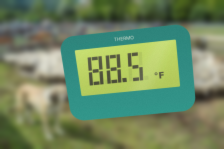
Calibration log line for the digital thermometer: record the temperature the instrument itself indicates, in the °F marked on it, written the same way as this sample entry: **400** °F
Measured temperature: **88.5** °F
